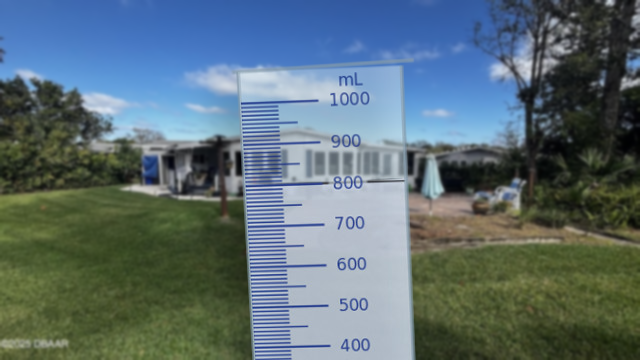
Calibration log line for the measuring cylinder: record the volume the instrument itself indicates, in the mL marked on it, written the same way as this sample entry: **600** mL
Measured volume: **800** mL
